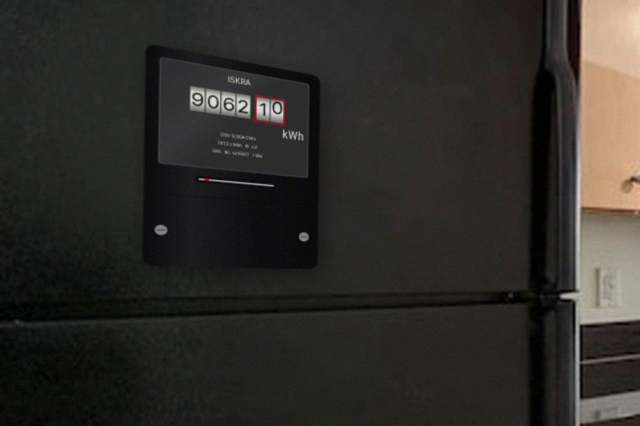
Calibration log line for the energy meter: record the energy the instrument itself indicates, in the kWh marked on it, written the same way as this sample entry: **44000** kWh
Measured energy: **9062.10** kWh
